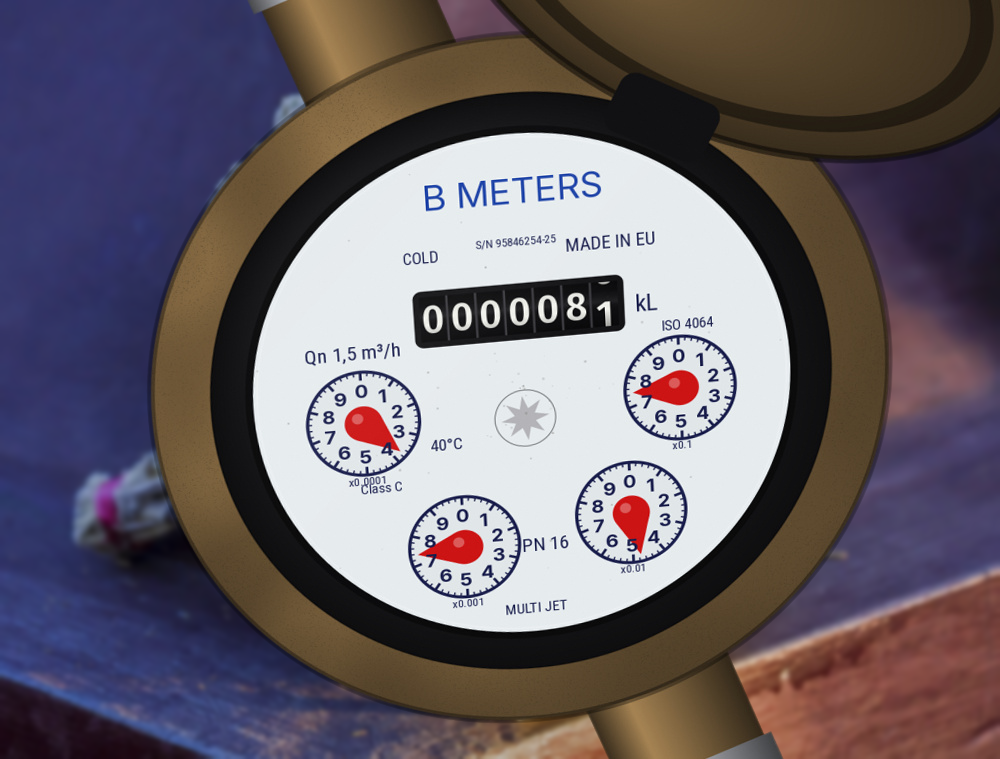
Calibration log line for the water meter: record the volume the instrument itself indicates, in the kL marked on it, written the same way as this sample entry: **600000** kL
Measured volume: **80.7473** kL
